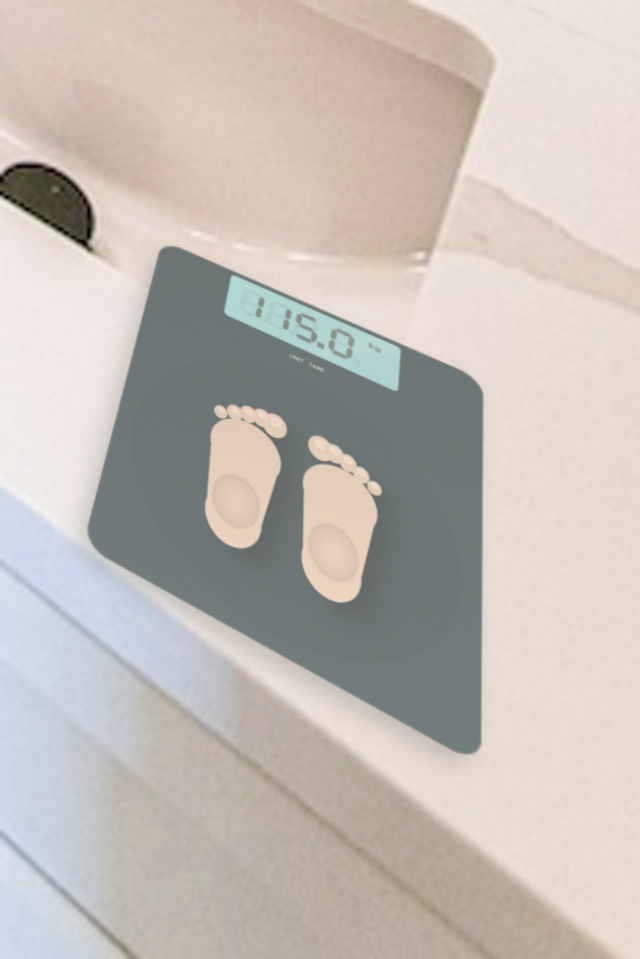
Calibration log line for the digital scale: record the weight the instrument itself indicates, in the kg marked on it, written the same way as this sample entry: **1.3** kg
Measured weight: **115.0** kg
